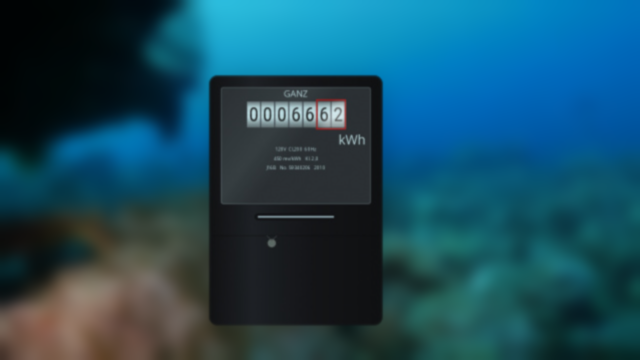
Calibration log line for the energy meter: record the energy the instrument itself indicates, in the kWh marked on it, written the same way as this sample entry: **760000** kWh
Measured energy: **66.62** kWh
